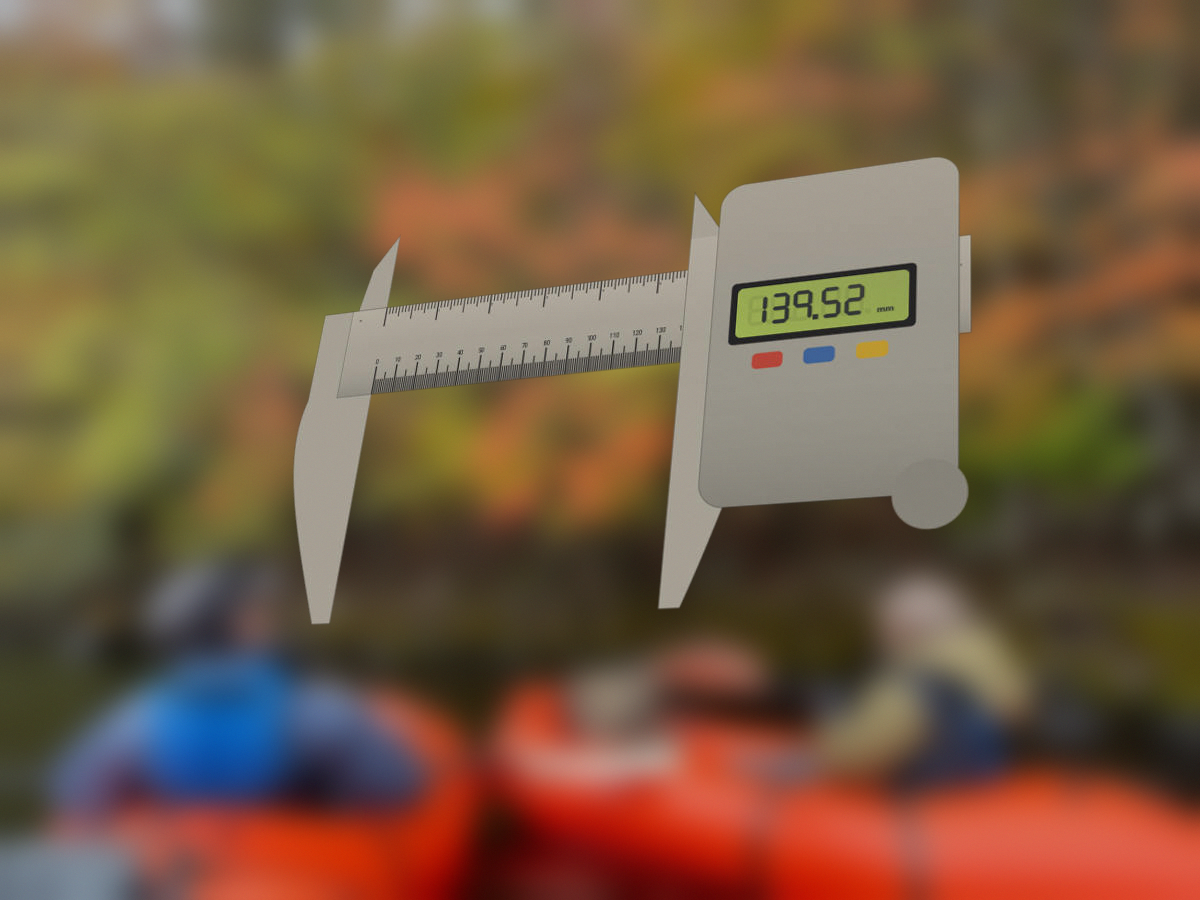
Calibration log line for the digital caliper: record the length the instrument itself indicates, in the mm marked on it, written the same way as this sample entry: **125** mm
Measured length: **139.52** mm
